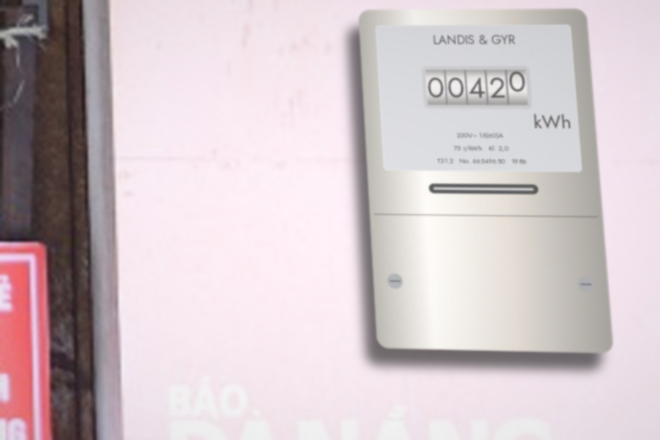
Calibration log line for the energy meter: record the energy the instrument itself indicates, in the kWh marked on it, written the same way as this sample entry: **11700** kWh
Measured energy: **420** kWh
